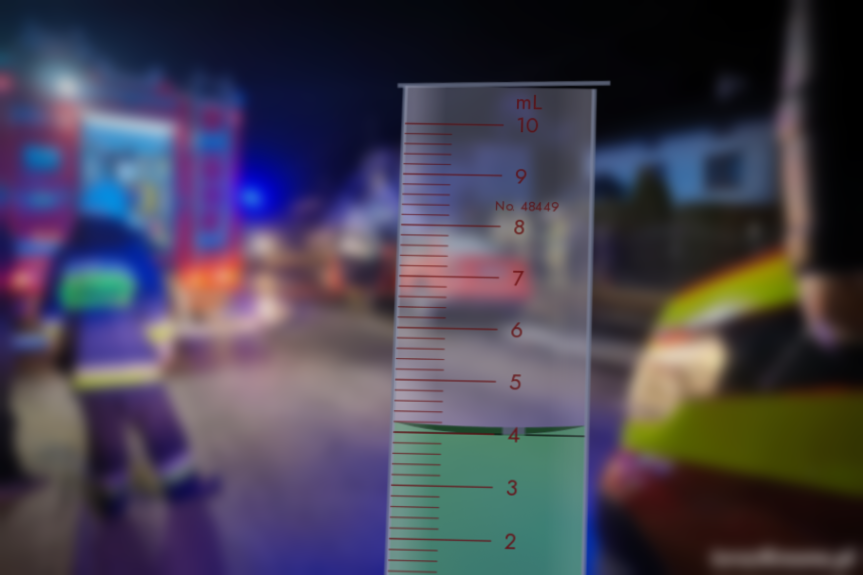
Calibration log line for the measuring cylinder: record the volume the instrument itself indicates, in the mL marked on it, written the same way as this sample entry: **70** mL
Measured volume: **4** mL
